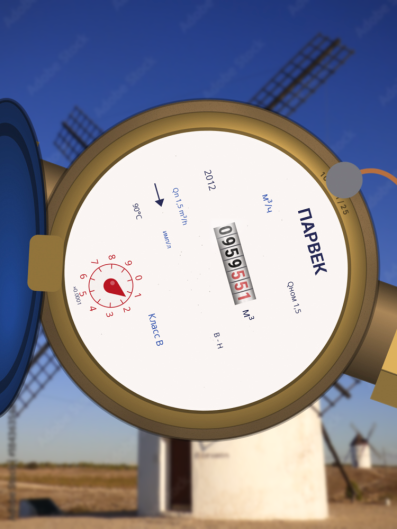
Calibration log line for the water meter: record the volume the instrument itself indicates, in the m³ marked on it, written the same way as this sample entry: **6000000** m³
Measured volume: **959.5511** m³
